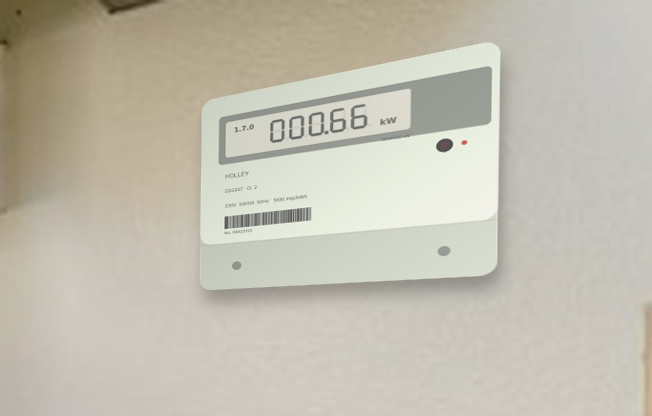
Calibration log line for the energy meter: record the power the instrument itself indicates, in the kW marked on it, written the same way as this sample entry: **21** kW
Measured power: **0.66** kW
